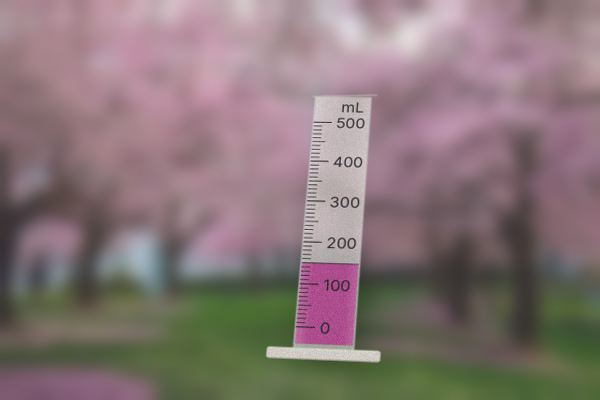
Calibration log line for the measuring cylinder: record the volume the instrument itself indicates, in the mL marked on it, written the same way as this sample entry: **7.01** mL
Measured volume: **150** mL
